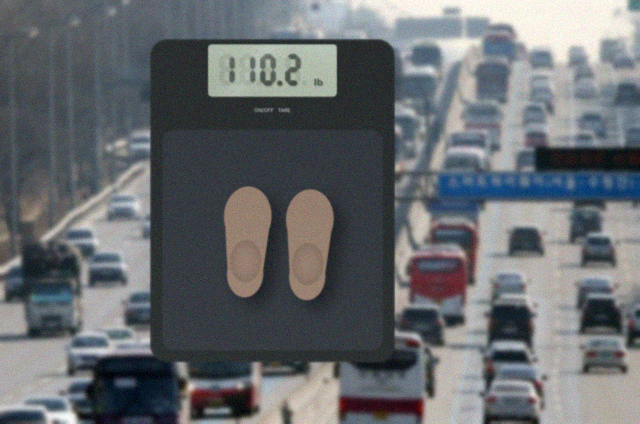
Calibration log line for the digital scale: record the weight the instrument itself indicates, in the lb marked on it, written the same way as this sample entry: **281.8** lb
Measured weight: **110.2** lb
